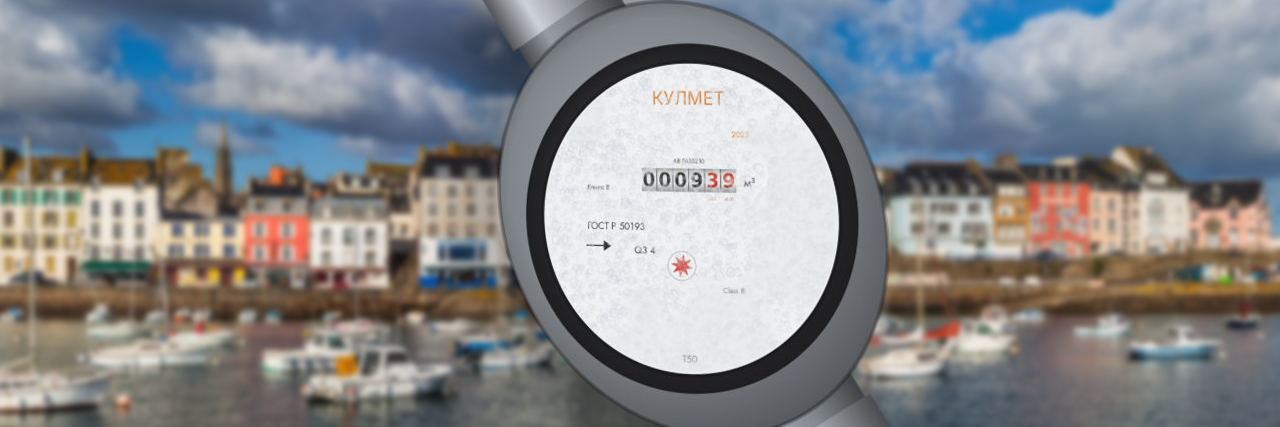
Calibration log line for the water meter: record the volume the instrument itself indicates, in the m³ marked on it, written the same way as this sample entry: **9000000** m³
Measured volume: **9.39** m³
